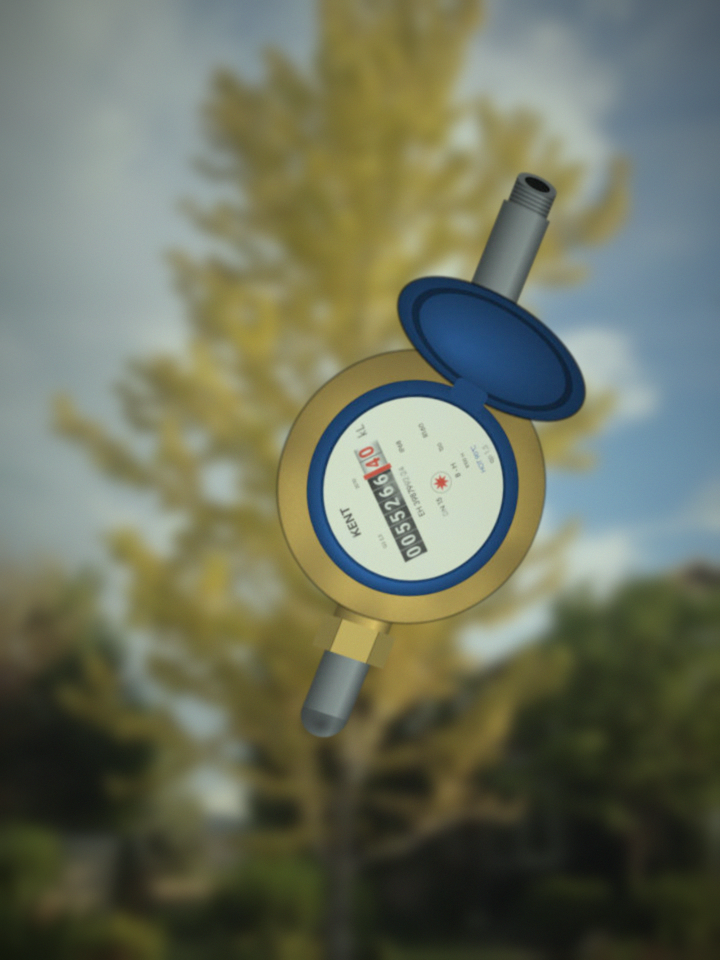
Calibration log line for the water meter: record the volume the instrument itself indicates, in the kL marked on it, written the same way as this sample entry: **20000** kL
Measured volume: **55266.40** kL
